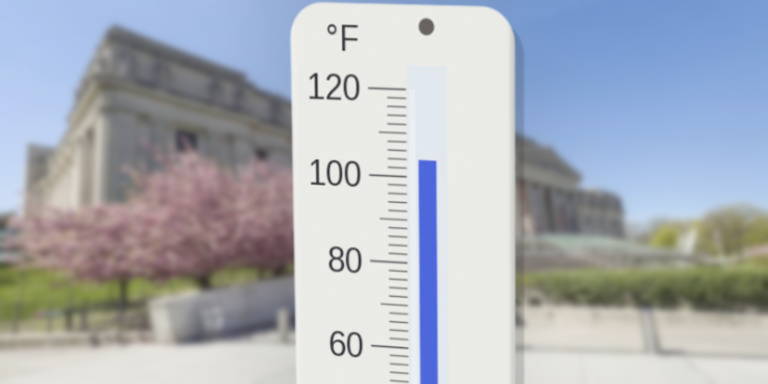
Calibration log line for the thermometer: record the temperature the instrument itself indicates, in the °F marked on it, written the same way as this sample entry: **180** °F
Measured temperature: **104** °F
